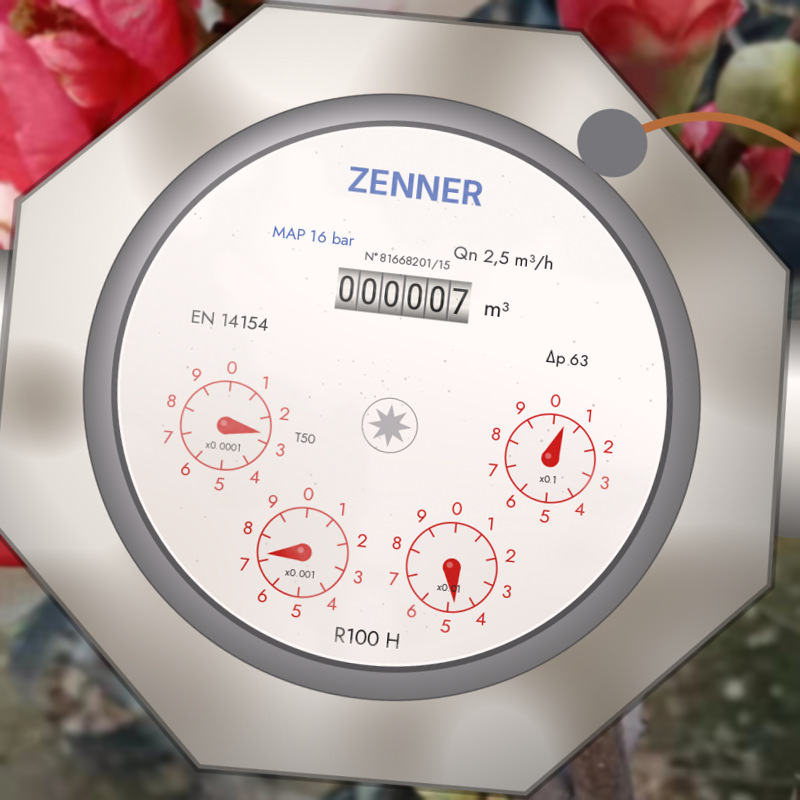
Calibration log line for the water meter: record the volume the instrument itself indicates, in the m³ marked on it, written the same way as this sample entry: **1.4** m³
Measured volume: **7.0472** m³
